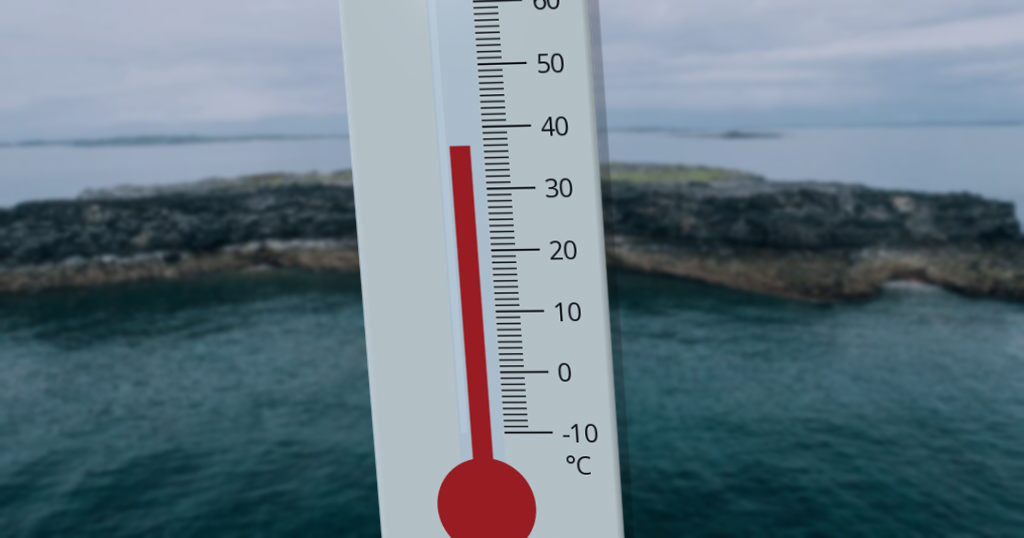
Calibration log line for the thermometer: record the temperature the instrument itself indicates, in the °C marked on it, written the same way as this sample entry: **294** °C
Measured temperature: **37** °C
